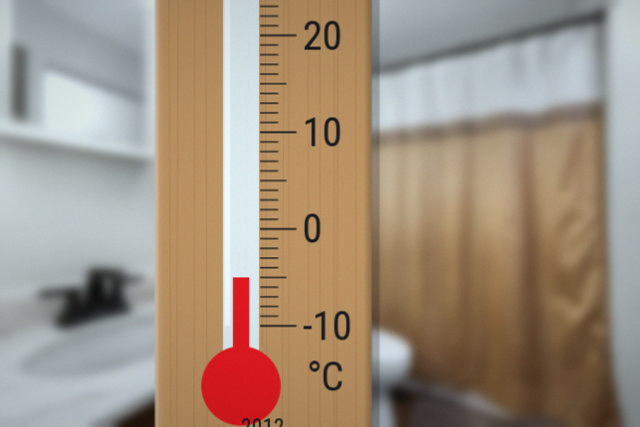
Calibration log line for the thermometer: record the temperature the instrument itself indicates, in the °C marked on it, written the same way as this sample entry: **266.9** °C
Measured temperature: **-5** °C
